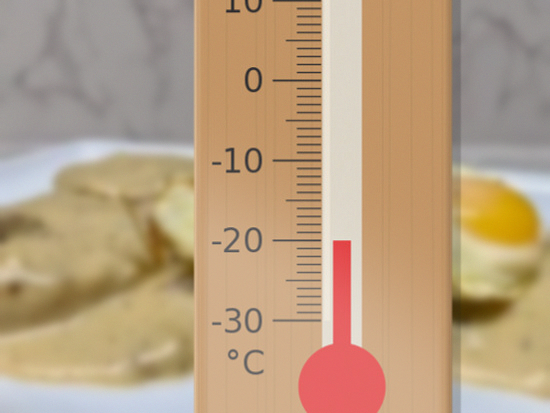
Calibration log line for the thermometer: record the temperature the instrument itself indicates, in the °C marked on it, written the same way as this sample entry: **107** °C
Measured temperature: **-20** °C
